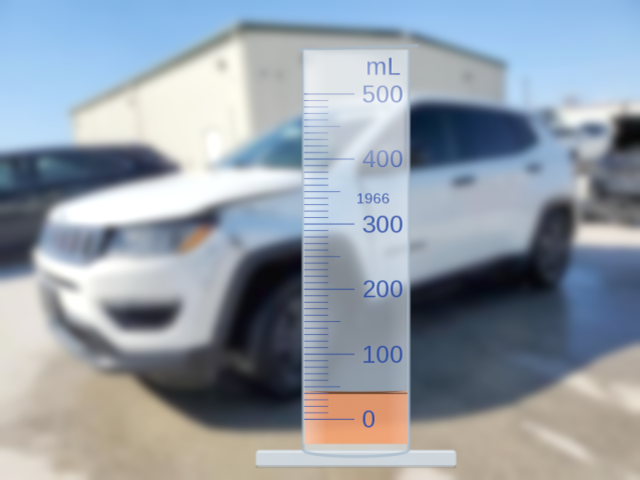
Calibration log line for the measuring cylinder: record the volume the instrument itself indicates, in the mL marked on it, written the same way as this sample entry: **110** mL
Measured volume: **40** mL
